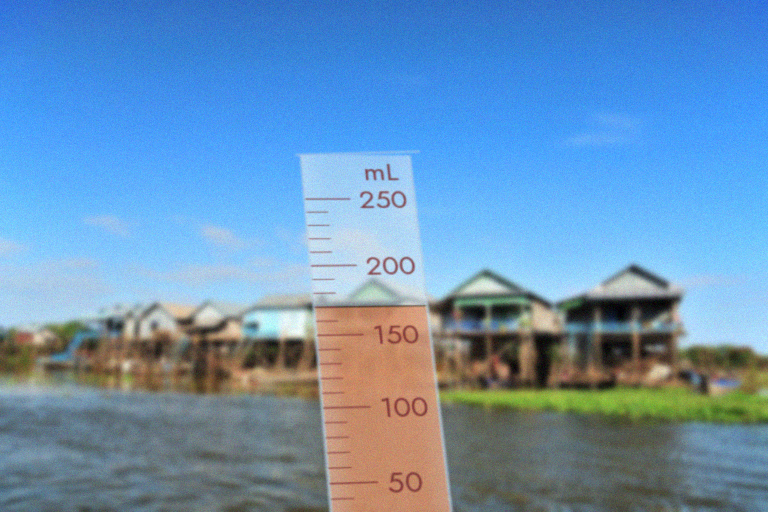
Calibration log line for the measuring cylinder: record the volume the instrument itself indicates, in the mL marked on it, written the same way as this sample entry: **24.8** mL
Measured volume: **170** mL
